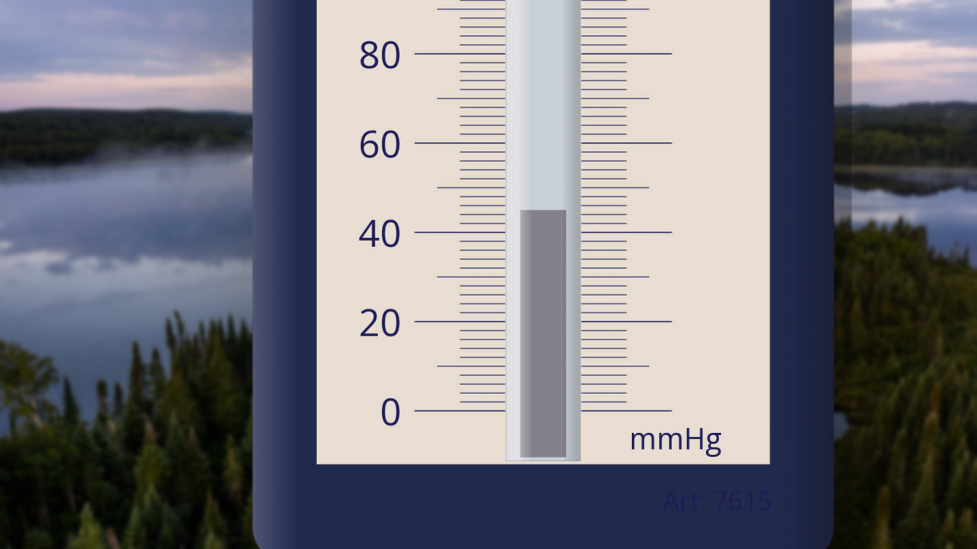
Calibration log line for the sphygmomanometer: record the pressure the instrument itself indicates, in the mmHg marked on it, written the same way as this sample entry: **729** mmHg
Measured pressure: **45** mmHg
